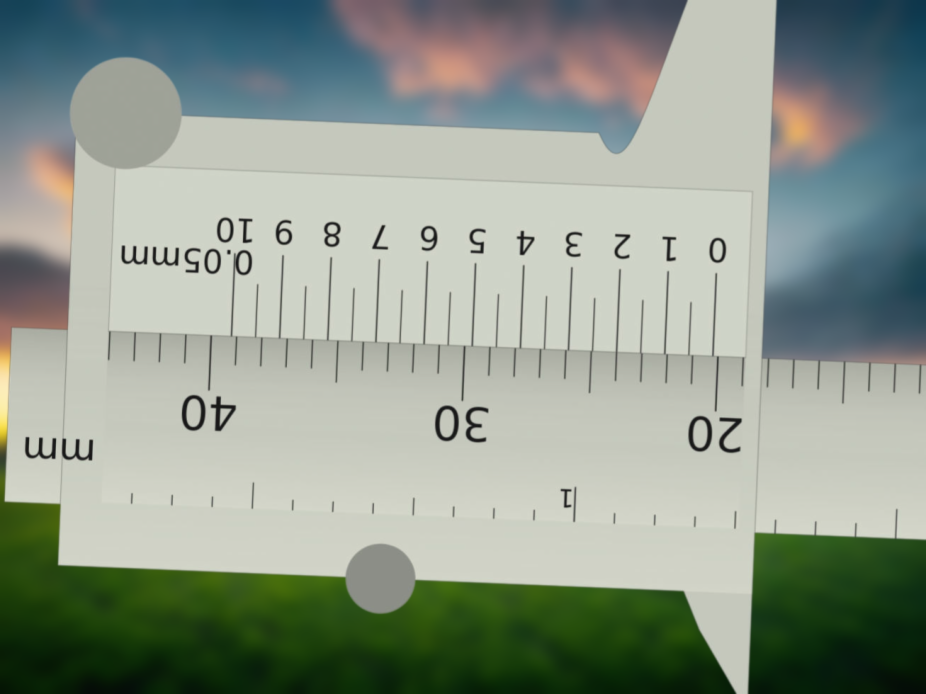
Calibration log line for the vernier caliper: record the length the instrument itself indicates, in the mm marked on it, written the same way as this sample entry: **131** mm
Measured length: **20.20** mm
